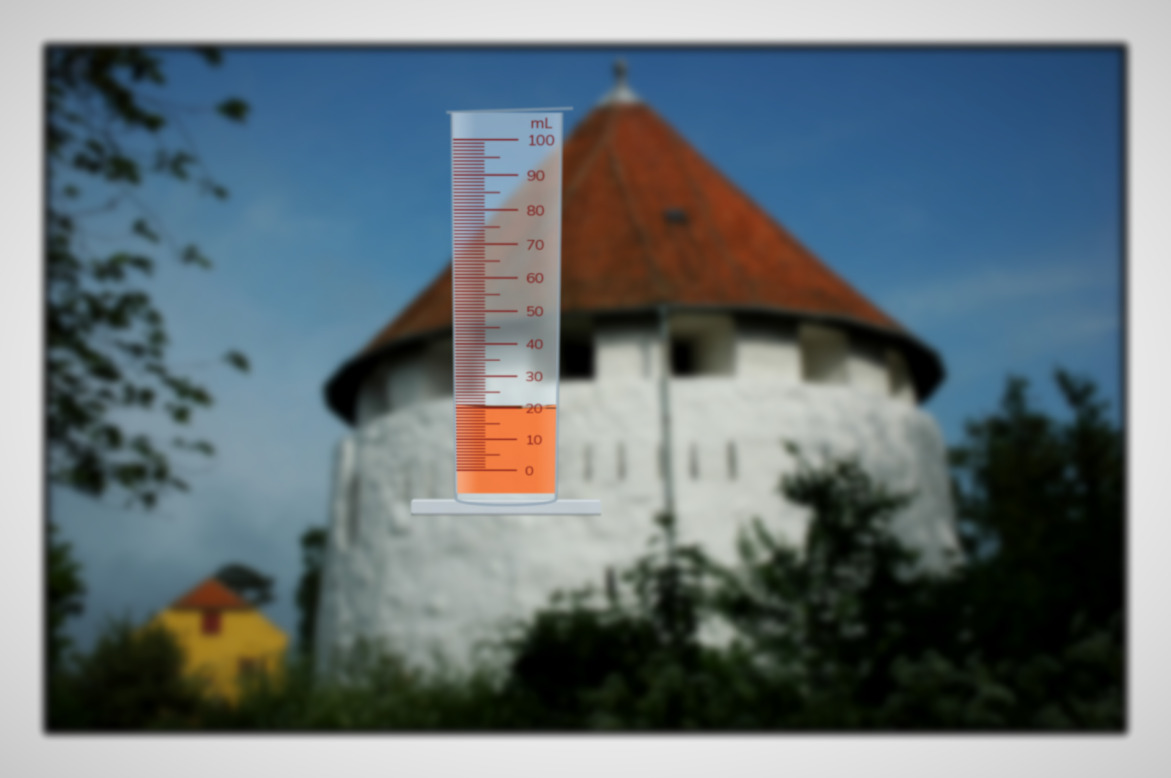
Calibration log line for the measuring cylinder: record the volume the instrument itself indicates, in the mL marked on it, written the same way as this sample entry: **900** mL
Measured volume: **20** mL
